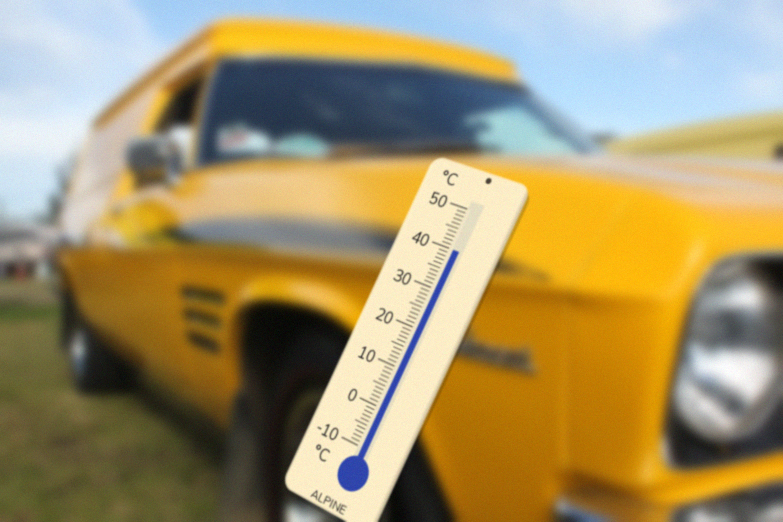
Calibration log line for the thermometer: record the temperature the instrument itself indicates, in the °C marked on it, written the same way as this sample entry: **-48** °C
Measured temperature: **40** °C
